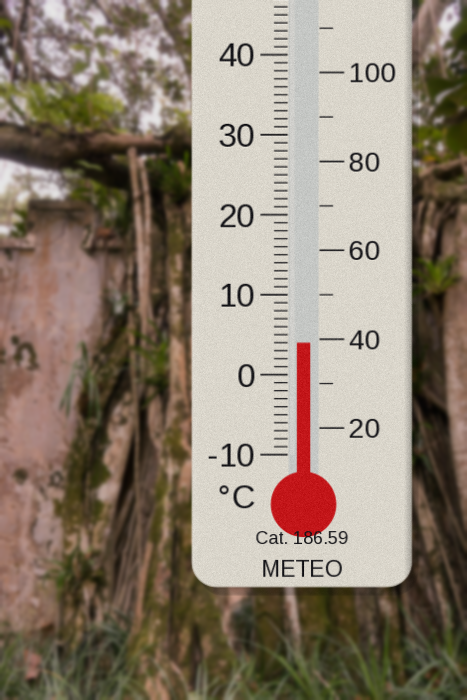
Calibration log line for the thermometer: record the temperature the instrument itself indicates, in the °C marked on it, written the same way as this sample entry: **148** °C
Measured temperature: **4** °C
